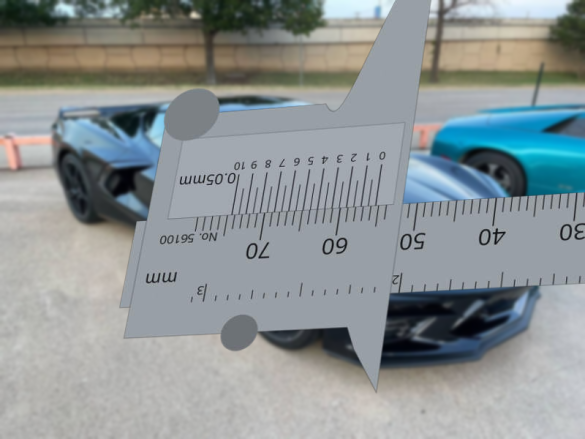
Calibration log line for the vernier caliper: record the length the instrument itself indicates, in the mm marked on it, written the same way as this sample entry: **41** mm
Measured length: **55.4** mm
